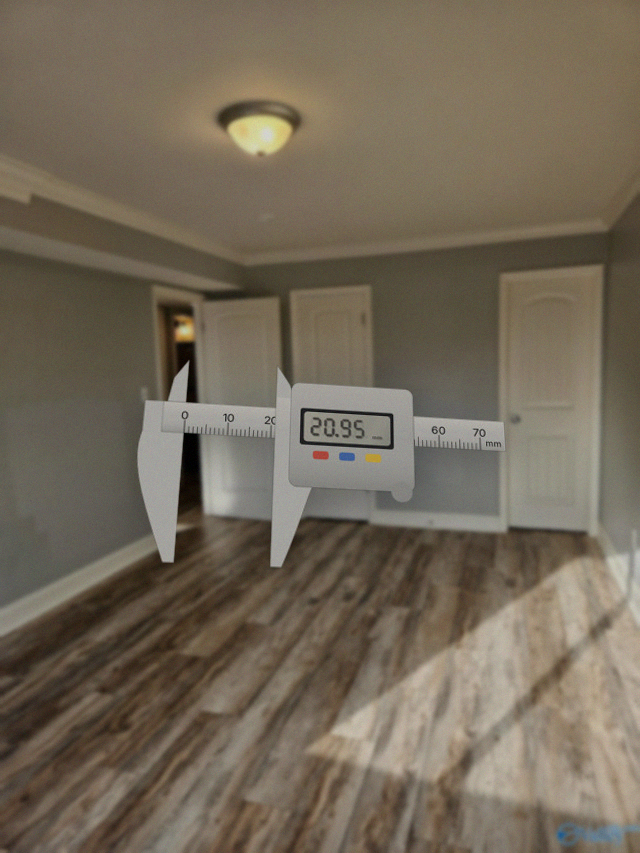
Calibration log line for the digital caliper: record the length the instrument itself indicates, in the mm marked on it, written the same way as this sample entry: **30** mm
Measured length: **20.95** mm
